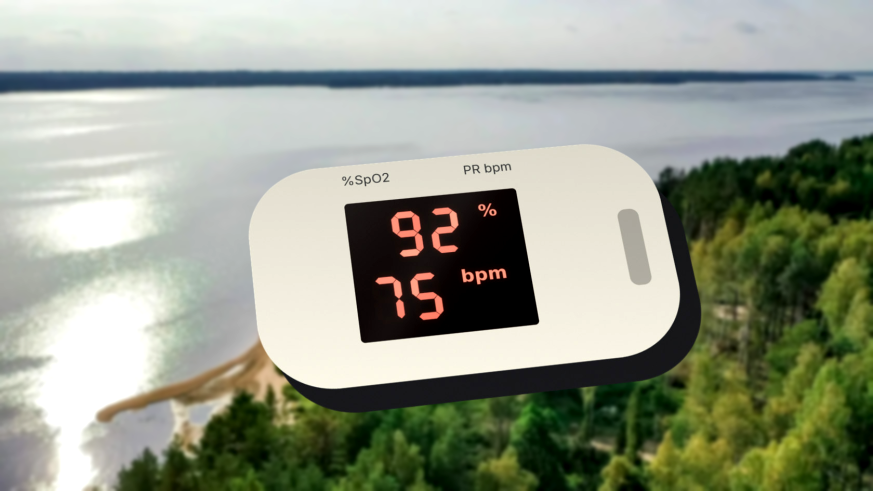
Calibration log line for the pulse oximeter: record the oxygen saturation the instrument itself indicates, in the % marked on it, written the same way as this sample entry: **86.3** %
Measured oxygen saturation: **92** %
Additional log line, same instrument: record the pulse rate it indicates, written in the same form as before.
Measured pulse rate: **75** bpm
